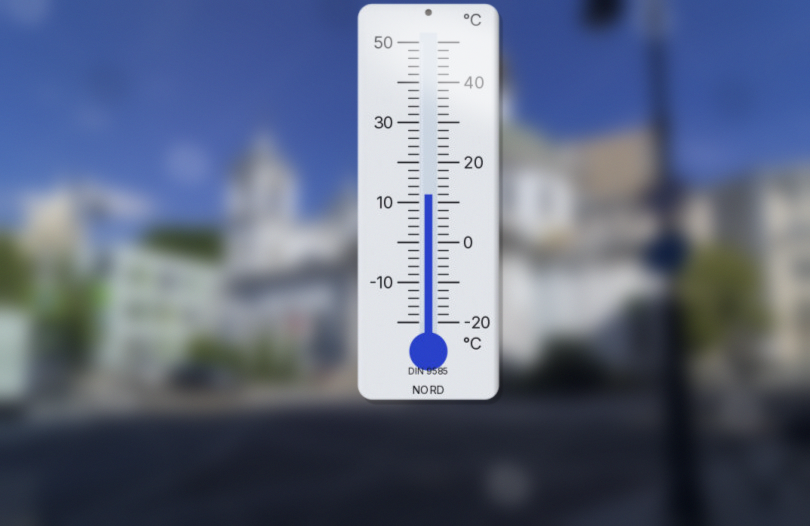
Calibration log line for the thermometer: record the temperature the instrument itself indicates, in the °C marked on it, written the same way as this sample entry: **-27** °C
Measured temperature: **12** °C
